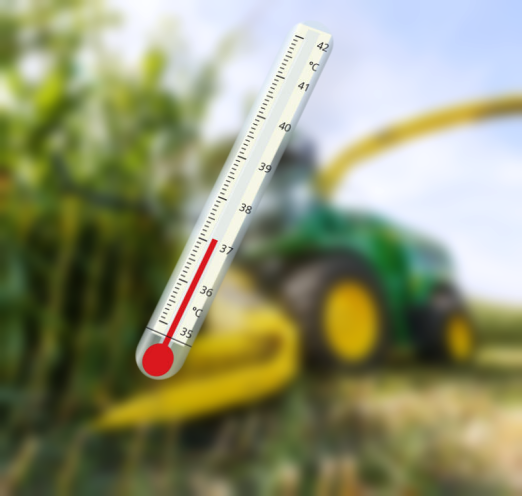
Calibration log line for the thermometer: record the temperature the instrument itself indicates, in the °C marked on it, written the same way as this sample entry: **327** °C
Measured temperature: **37.1** °C
